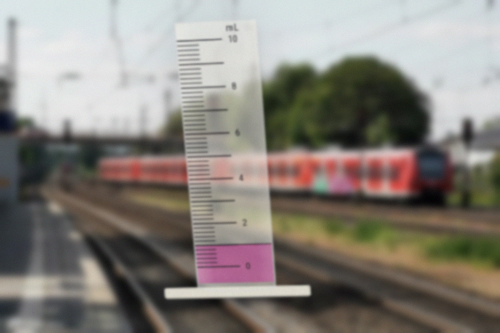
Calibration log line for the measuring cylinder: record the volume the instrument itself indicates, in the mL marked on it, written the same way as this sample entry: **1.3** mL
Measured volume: **1** mL
